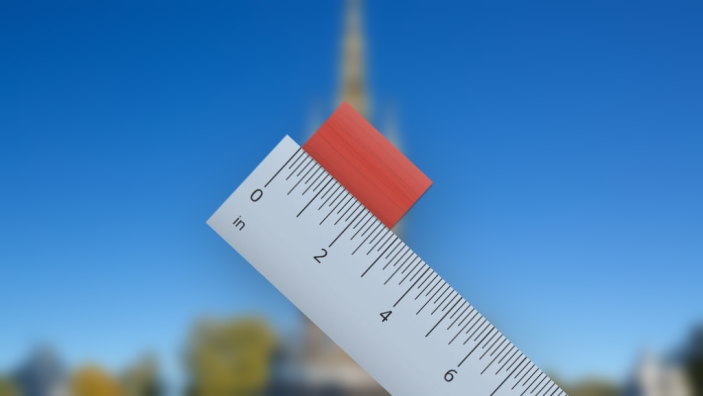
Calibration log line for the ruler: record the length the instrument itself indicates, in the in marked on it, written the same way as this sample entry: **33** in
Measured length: **2.75** in
